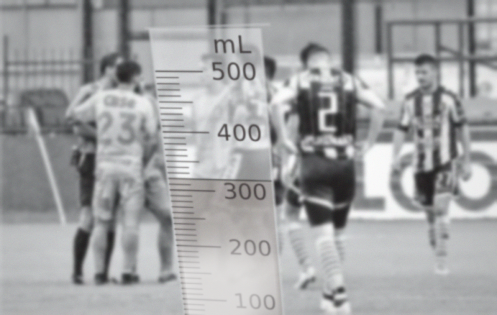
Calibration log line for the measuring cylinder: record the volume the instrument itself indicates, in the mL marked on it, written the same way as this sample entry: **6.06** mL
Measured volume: **320** mL
